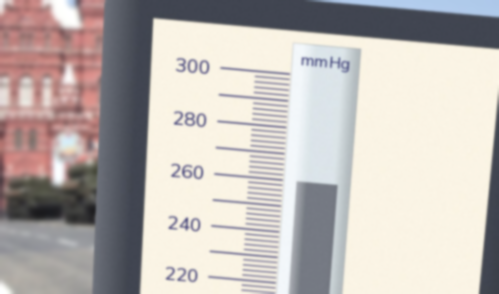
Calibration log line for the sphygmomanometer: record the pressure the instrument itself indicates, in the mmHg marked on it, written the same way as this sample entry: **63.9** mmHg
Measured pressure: **260** mmHg
